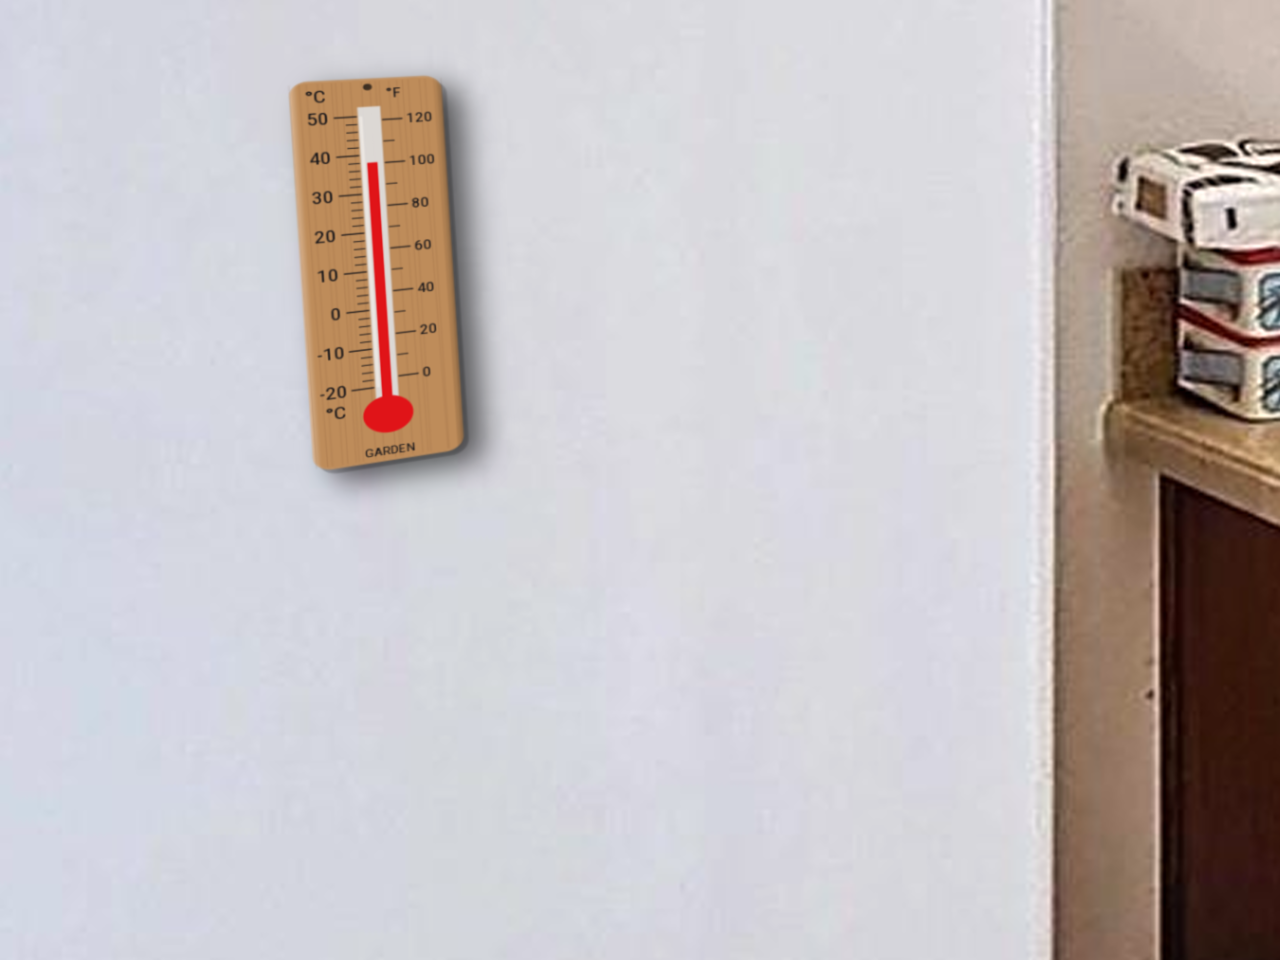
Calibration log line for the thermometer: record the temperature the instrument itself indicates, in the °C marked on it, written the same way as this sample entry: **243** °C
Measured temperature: **38** °C
